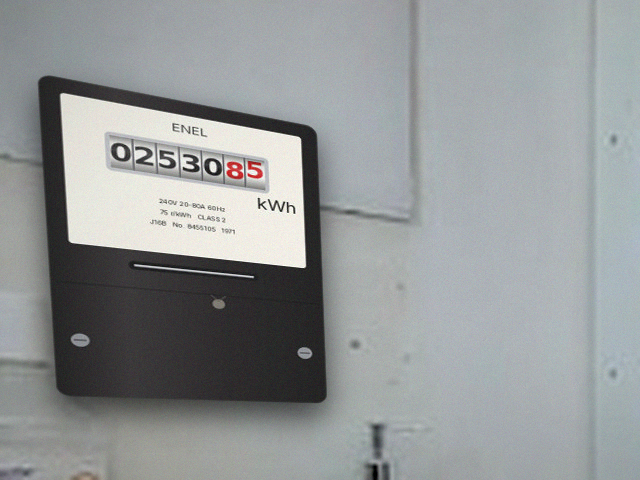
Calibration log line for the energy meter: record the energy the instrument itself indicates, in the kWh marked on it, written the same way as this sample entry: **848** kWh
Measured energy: **2530.85** kWh
